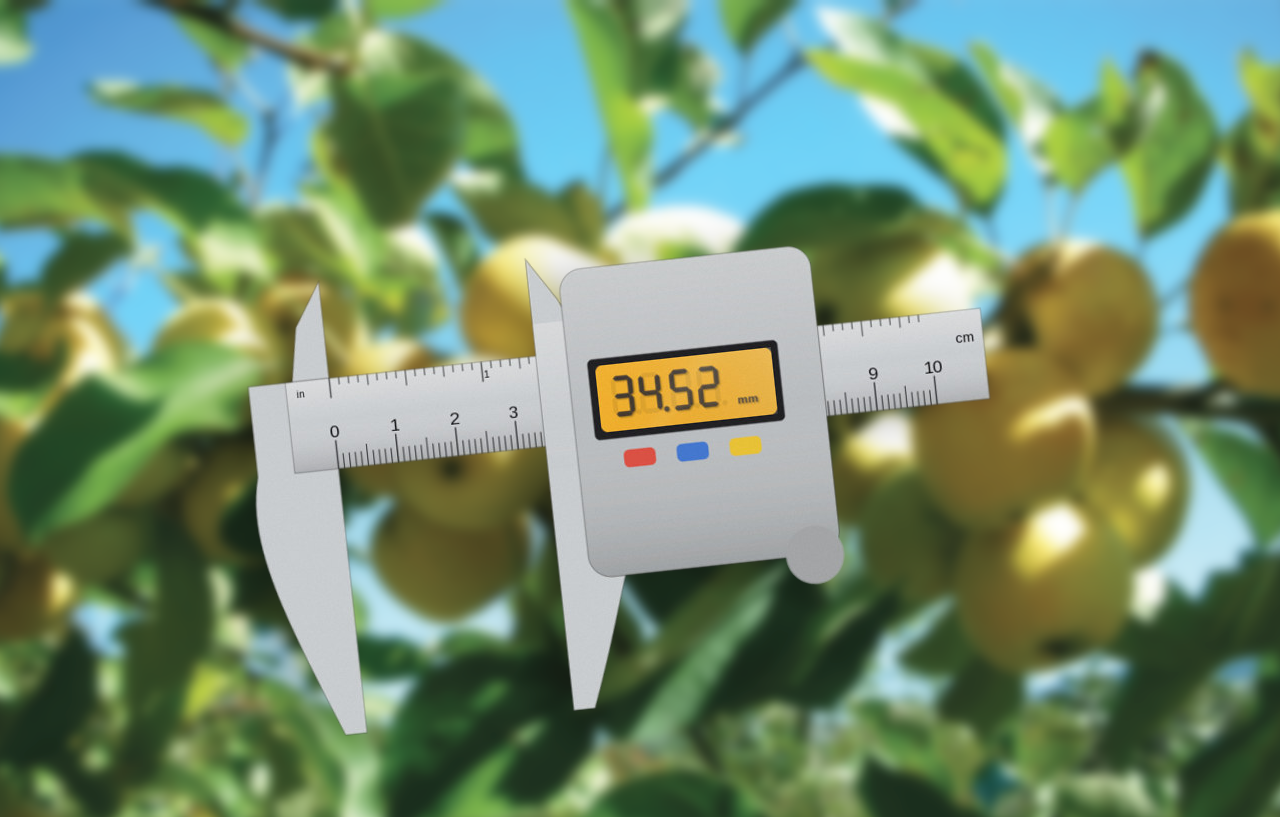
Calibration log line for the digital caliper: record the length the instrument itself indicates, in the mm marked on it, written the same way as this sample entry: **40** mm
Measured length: **34.52** mm
